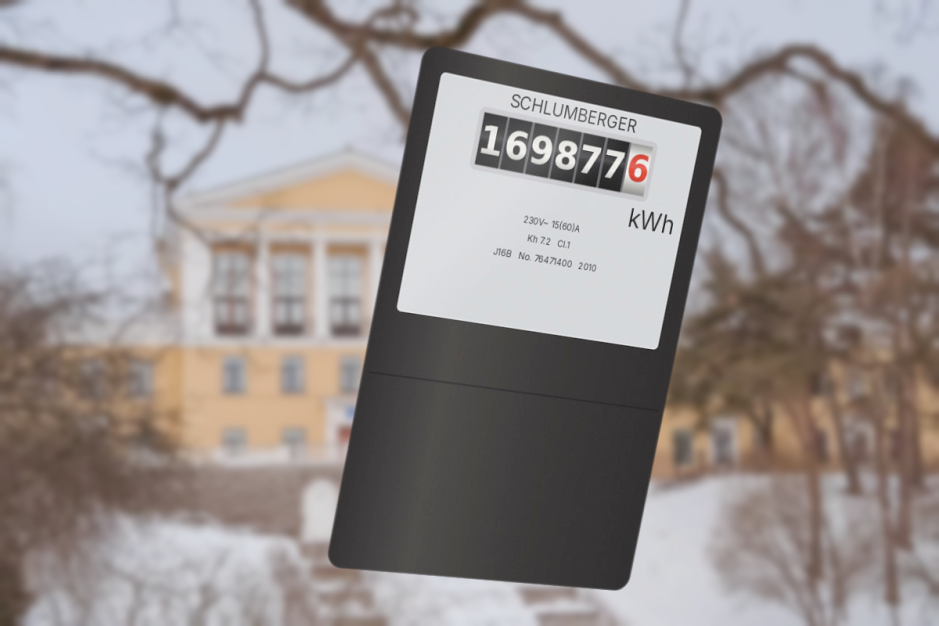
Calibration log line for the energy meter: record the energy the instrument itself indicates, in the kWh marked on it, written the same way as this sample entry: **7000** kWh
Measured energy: **169877.6** kWh
